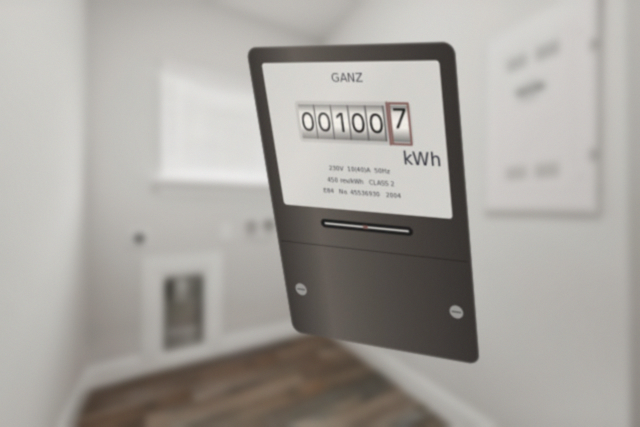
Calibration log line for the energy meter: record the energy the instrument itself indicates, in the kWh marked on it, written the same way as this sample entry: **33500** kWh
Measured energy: **100.7** kWh
